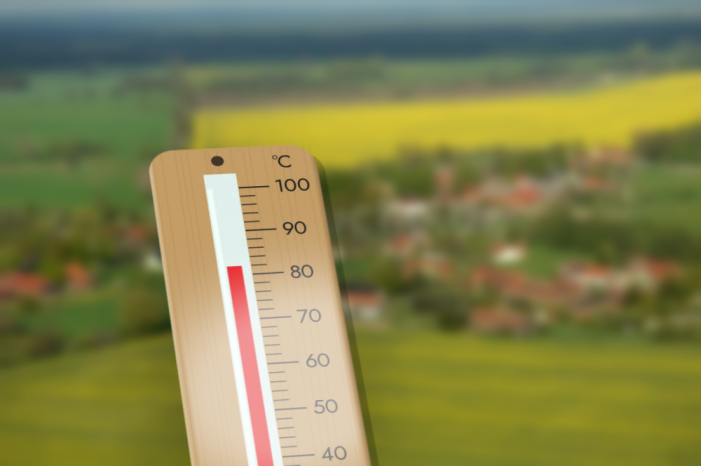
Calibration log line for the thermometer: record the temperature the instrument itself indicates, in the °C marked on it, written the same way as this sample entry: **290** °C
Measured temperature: **82** °C
